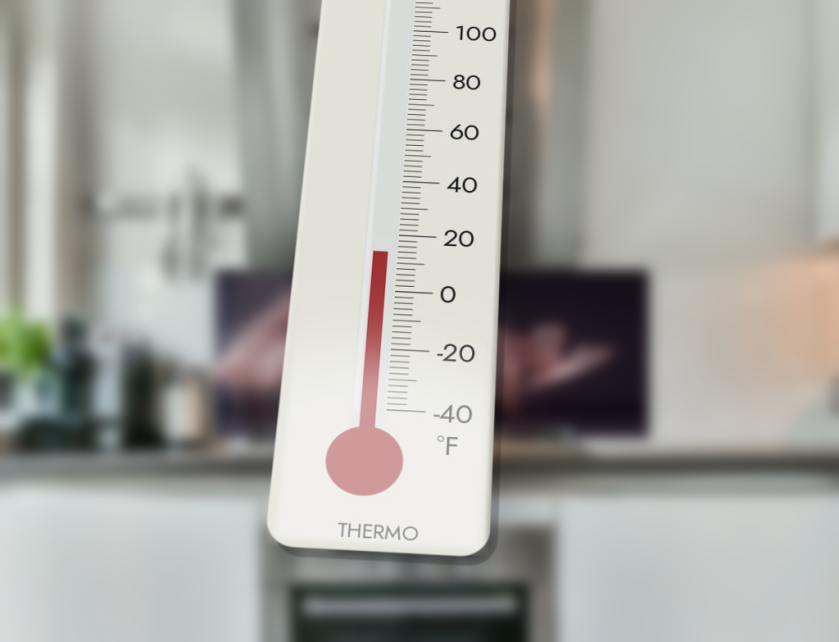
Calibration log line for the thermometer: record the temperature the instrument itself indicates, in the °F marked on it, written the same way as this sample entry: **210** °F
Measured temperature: **14** °F
